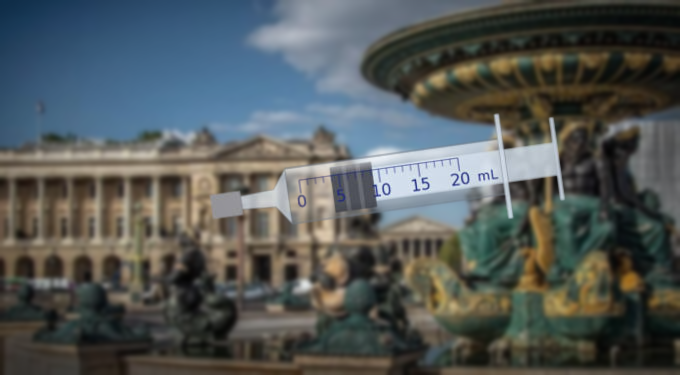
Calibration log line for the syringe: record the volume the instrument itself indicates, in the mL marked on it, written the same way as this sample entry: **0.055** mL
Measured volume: **4** mL
